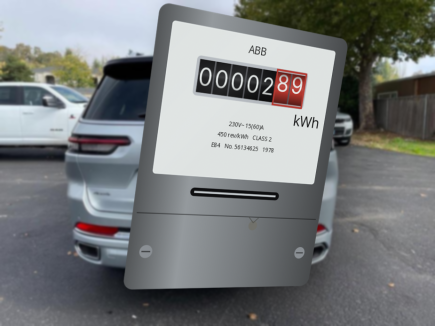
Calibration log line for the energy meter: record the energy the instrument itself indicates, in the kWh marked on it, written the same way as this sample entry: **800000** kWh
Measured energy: **2.89** kWh
